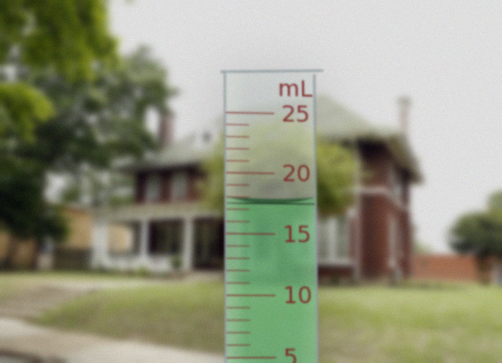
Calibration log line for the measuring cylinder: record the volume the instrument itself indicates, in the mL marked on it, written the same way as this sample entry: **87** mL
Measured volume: **17.5** mL
